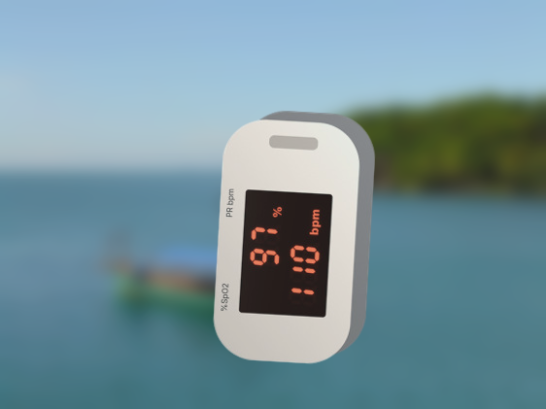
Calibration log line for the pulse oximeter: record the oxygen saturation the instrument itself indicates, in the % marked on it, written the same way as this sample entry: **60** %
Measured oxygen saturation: **97** %
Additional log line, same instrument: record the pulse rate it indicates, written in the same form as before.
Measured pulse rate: **110** bpm
